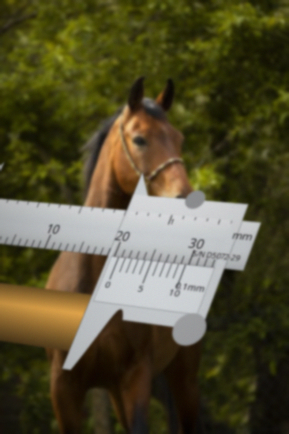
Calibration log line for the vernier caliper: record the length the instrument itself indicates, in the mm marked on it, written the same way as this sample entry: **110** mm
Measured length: **20.6** mm
